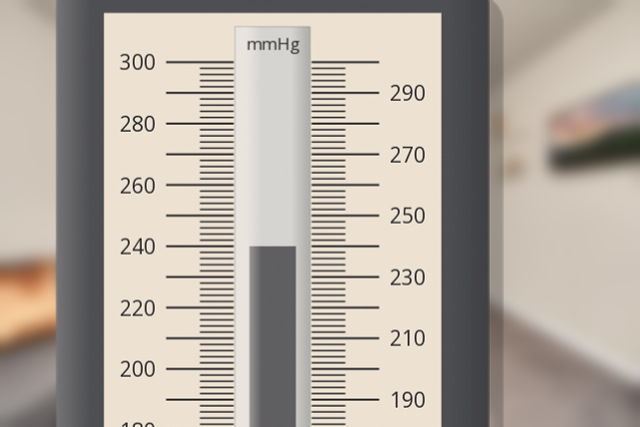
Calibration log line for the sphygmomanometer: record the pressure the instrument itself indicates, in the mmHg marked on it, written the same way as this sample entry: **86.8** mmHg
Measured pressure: **240** mmHg
